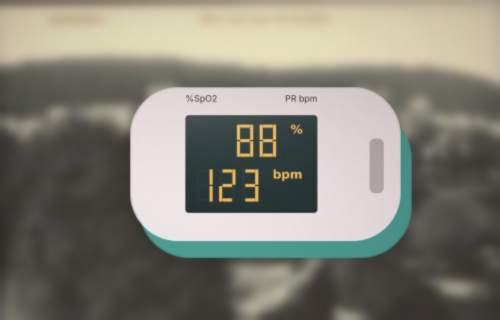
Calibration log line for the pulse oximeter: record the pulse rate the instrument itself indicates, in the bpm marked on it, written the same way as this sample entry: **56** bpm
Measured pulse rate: **123** bpm
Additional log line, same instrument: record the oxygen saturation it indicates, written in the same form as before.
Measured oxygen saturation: **88** %
